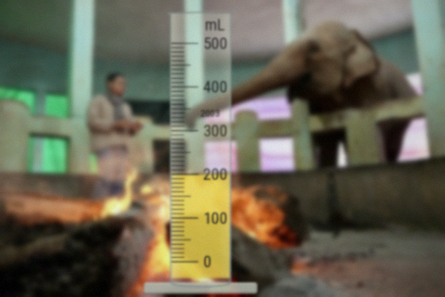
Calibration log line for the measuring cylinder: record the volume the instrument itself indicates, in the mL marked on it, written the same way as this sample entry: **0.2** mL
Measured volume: **200** mL
